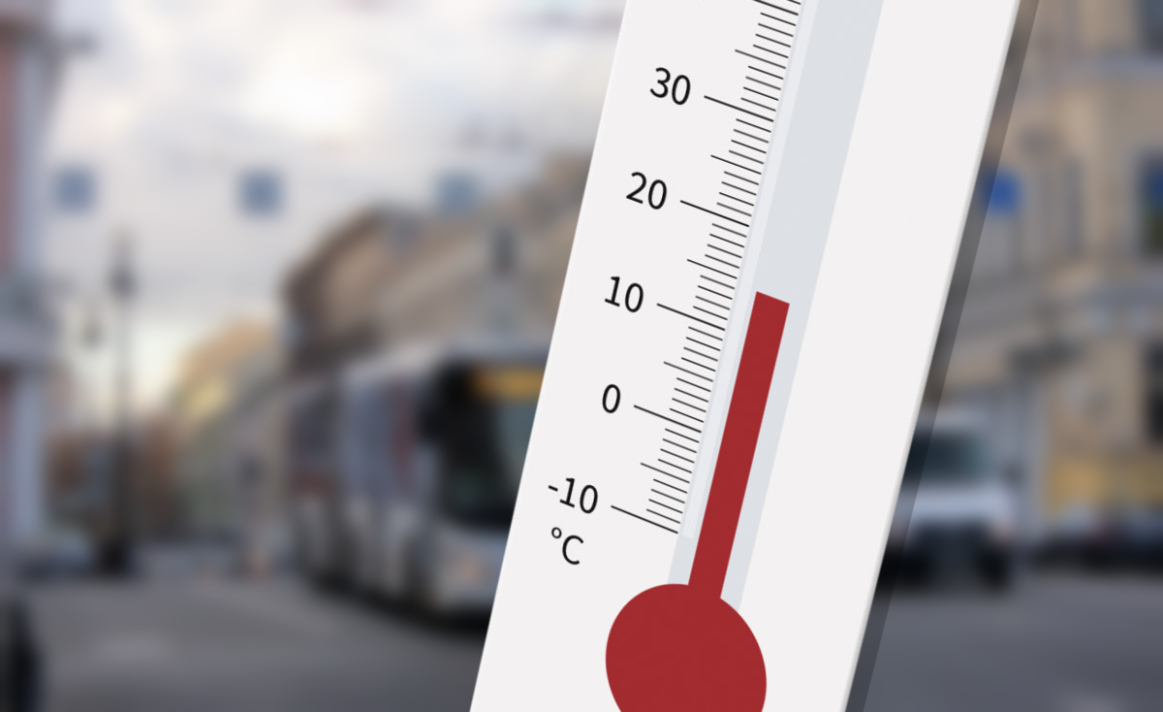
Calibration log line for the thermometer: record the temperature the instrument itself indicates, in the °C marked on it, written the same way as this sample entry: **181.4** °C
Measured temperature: **14.5** °C
